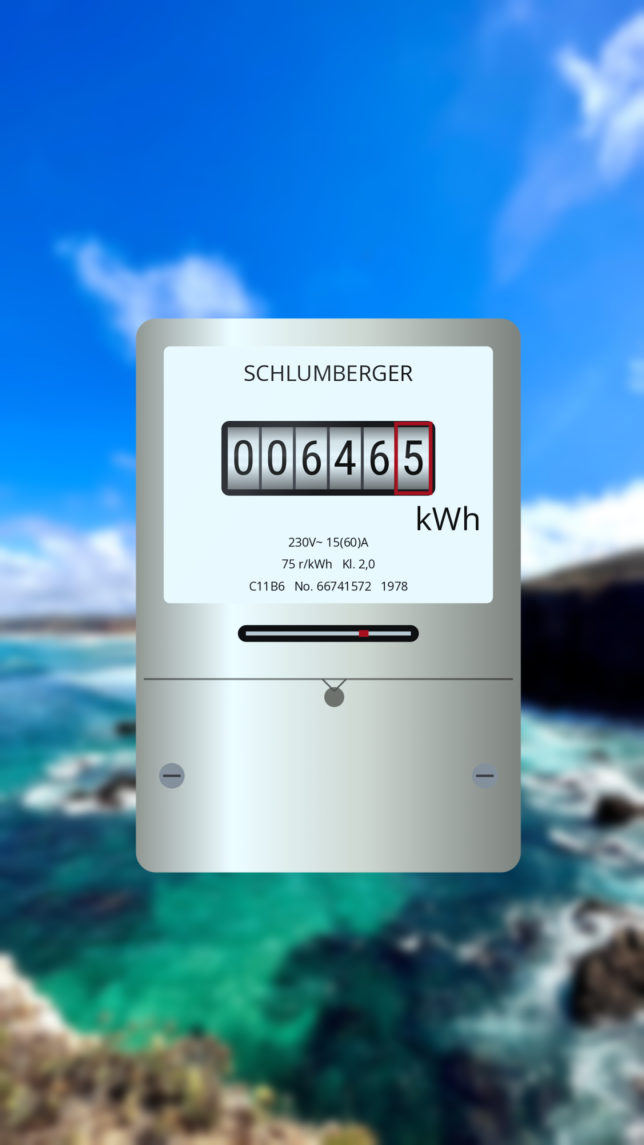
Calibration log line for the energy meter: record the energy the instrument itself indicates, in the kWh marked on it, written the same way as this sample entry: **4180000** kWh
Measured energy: **646.5** kWh
